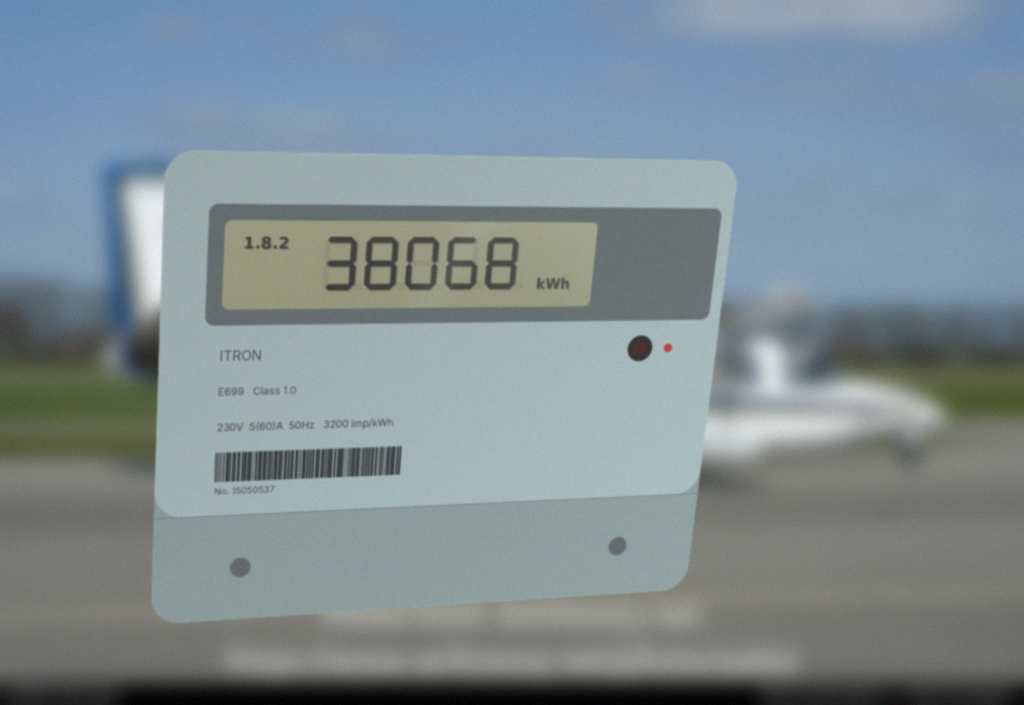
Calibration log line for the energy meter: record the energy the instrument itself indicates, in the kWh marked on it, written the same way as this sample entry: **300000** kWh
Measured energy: **38068** kWh
